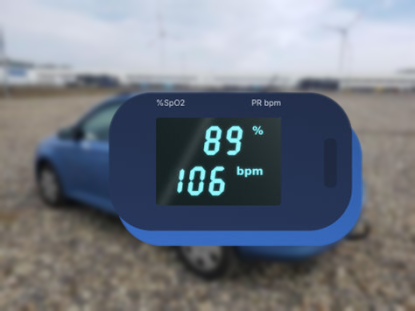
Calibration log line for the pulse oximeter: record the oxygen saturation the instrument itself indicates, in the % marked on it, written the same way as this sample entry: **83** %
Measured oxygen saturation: **89** %
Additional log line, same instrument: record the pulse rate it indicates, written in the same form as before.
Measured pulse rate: **106** bpm
